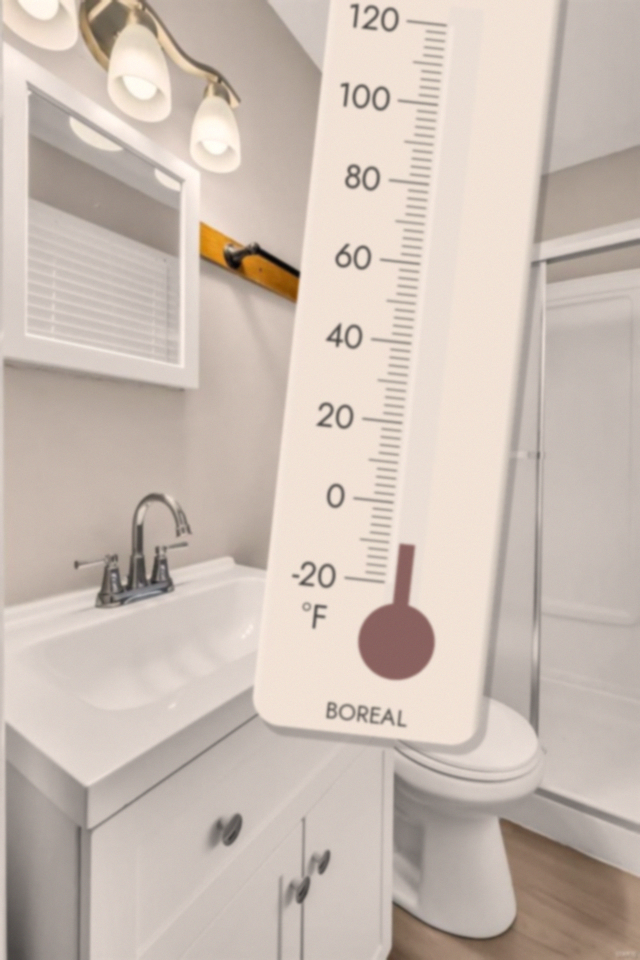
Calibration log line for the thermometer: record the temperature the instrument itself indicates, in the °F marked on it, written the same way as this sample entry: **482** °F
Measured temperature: **-10** °F
